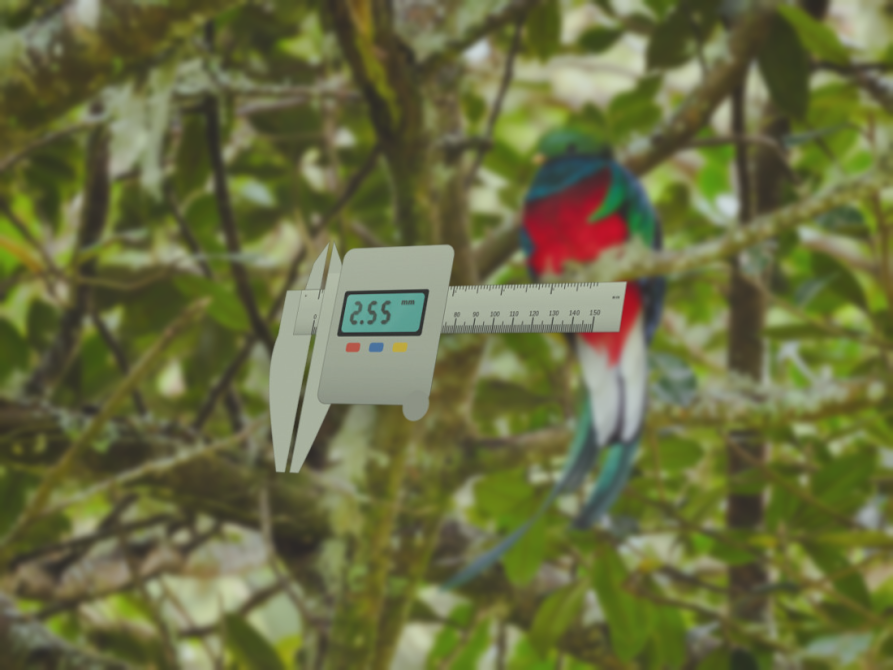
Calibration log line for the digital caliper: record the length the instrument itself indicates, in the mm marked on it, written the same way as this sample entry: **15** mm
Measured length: **2.55** mm
